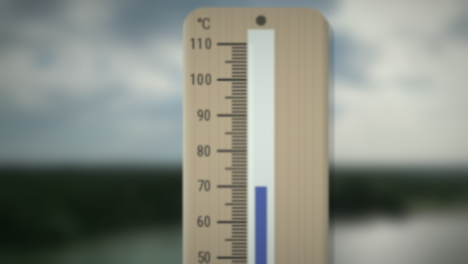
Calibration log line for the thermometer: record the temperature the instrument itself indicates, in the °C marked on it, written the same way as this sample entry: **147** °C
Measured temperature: **70** °C
